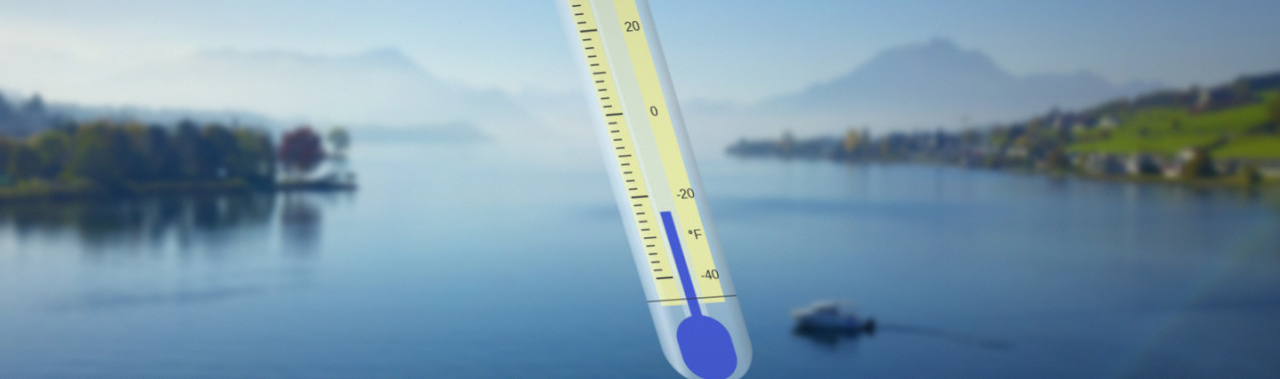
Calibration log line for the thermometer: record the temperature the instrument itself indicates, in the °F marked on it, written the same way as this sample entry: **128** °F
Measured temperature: **-24** °F
